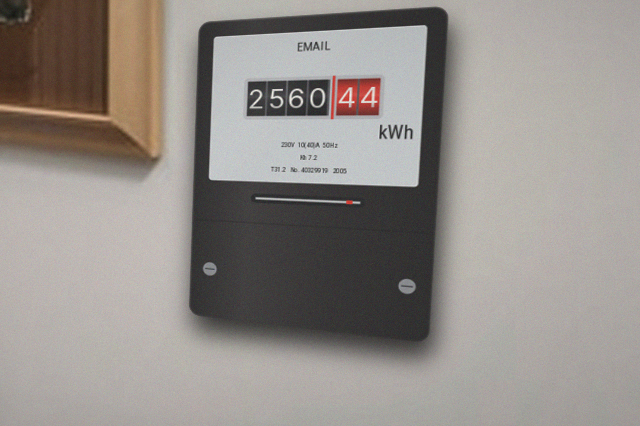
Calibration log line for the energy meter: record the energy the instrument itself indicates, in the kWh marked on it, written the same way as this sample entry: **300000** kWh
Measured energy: **2560.44** kWh
